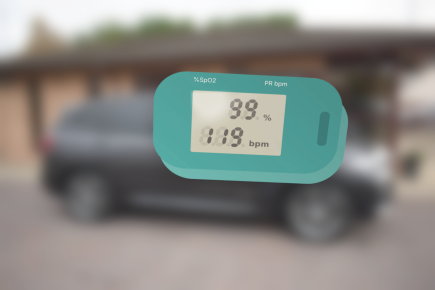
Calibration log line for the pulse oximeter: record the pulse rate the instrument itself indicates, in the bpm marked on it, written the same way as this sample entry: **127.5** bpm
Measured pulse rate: **119** bpm
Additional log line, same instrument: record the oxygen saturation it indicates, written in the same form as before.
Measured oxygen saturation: **99** %
